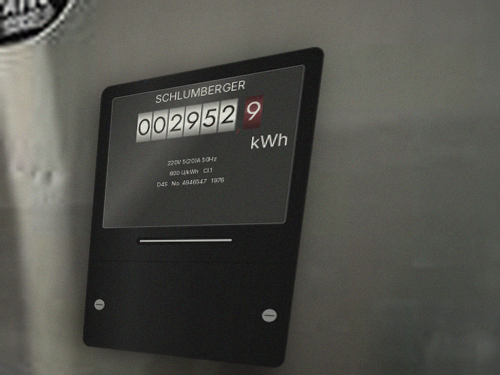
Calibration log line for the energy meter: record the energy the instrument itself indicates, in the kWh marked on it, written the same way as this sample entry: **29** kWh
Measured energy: **2952.9** kWh
